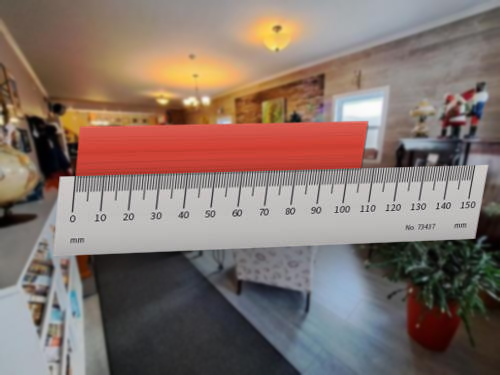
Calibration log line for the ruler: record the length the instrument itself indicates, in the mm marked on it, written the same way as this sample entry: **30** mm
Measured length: **105** mm
